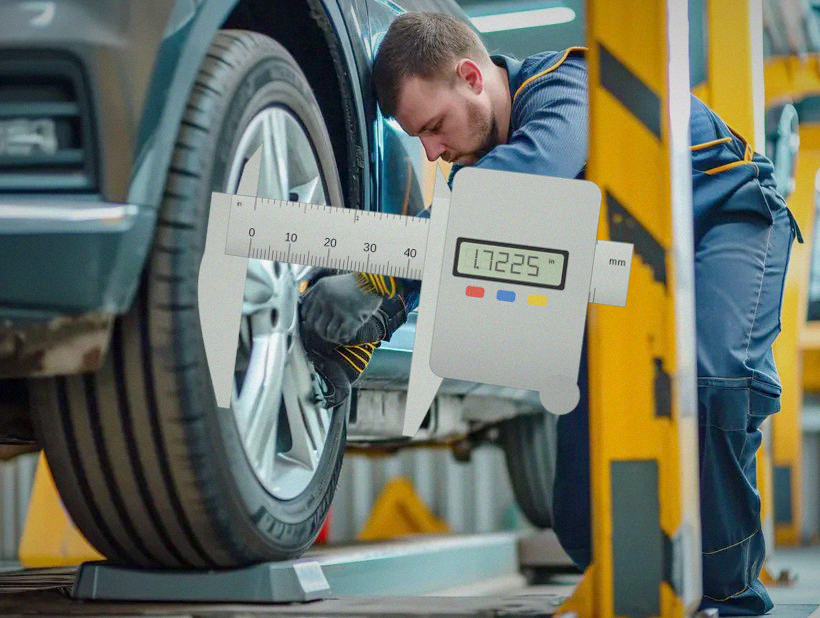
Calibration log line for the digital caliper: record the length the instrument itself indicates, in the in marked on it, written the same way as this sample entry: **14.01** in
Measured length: **1.7225** in
